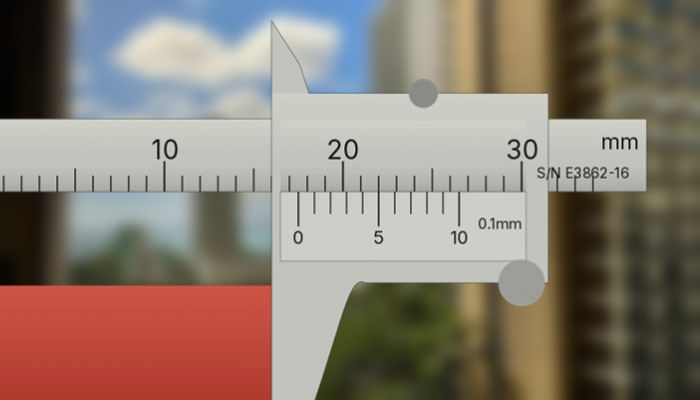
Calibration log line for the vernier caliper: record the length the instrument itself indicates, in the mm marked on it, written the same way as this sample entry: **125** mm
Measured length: **17.5** mm
